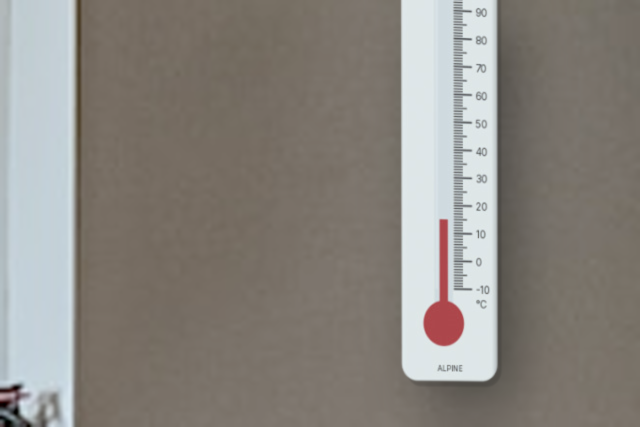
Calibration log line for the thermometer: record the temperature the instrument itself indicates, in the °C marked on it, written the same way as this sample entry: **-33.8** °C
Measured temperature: **15** °C
